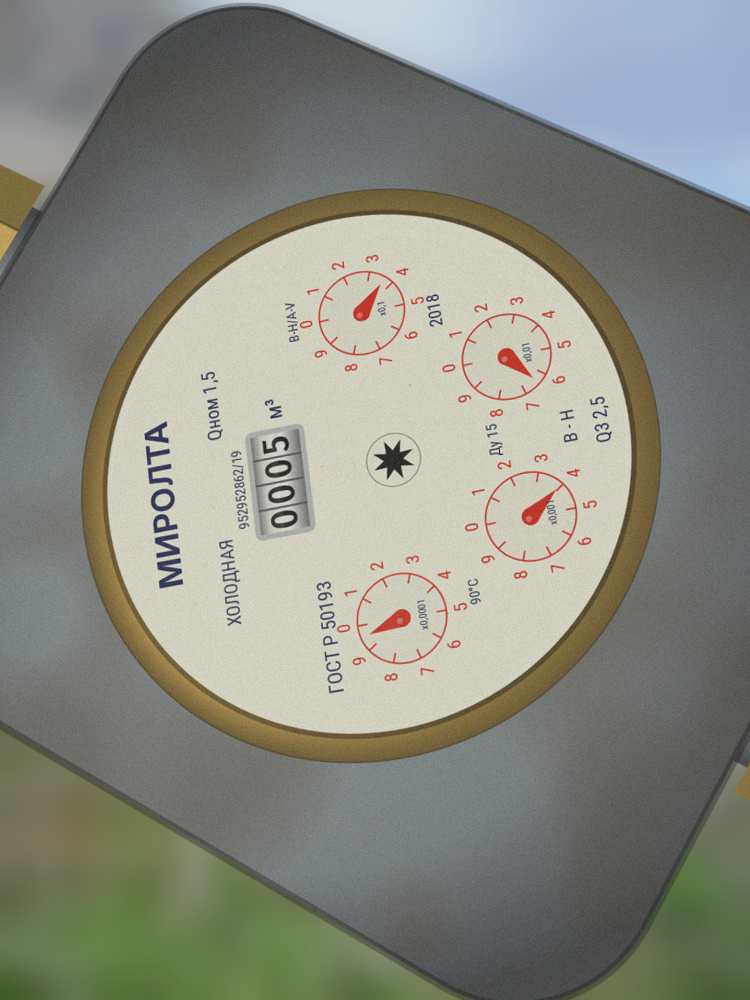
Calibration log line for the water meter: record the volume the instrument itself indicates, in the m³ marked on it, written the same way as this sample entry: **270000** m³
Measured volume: **5.3639** m³
